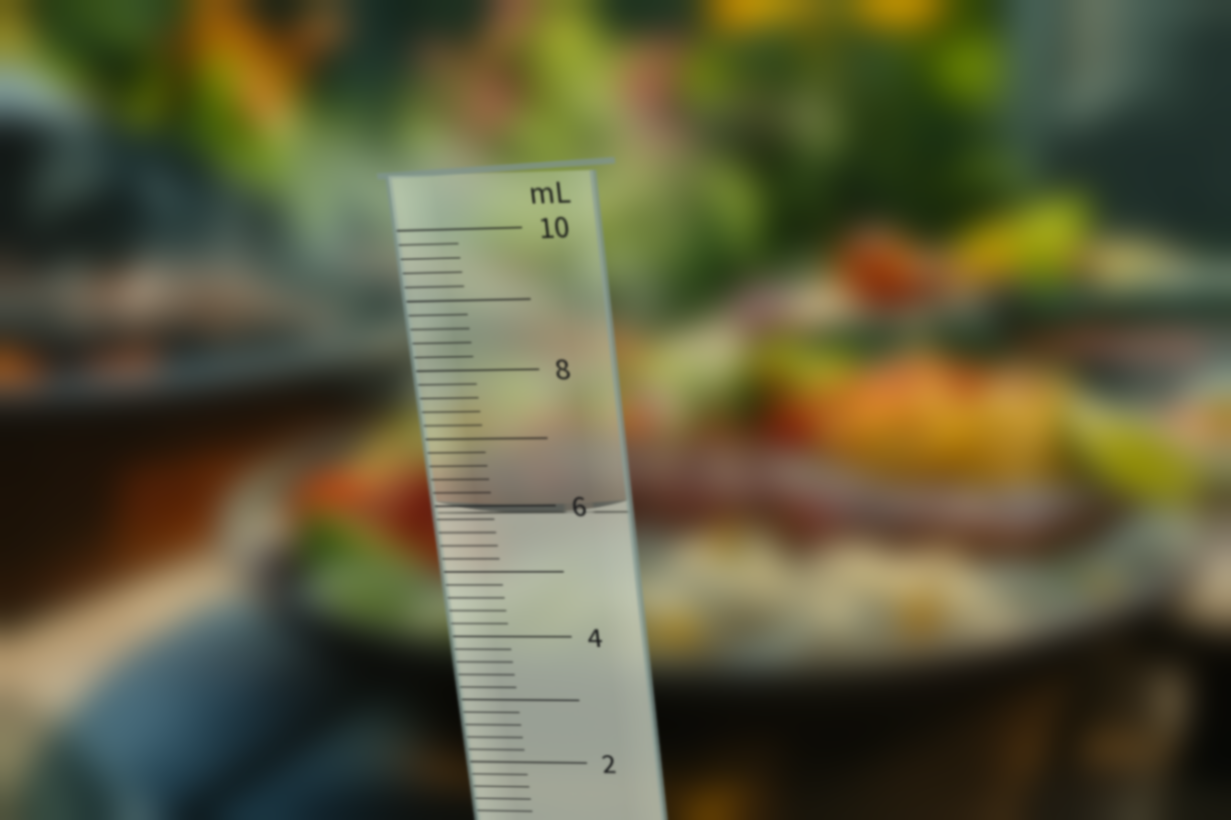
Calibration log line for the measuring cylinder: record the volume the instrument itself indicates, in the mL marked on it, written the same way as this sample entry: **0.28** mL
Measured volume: **5.9** mL
